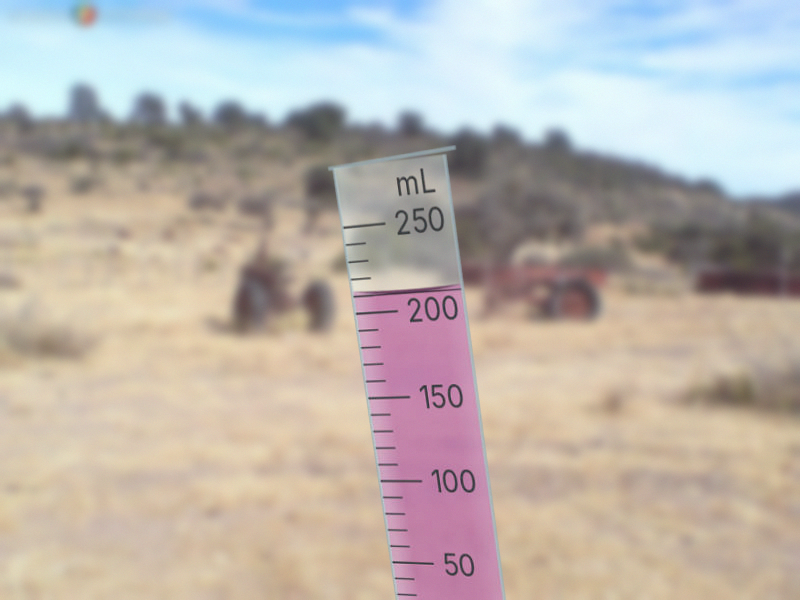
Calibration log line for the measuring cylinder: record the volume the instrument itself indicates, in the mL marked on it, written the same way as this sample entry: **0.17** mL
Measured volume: **210** mL
